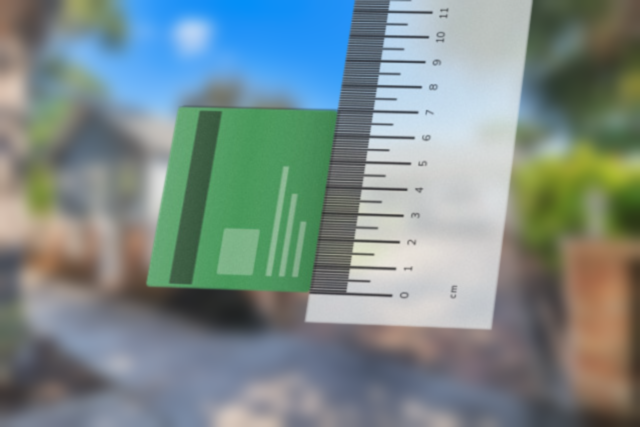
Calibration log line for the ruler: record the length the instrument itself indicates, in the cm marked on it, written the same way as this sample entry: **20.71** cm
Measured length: **7** cm
